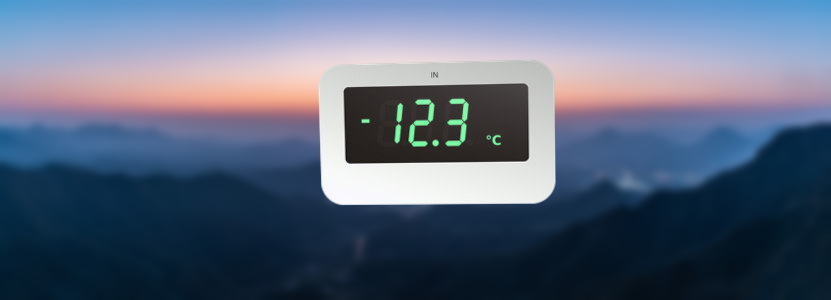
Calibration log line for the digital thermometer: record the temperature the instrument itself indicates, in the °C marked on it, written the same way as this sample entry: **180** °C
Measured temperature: **-12.3** °C
